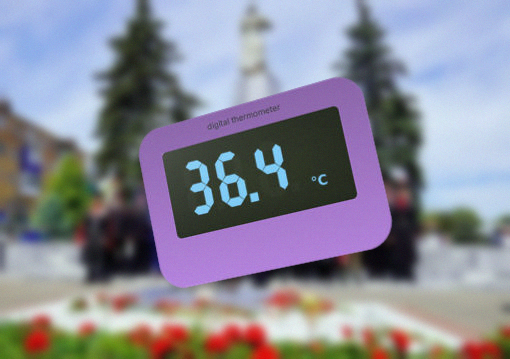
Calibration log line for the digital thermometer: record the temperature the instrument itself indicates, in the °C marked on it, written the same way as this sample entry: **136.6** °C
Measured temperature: **36.4** °C
